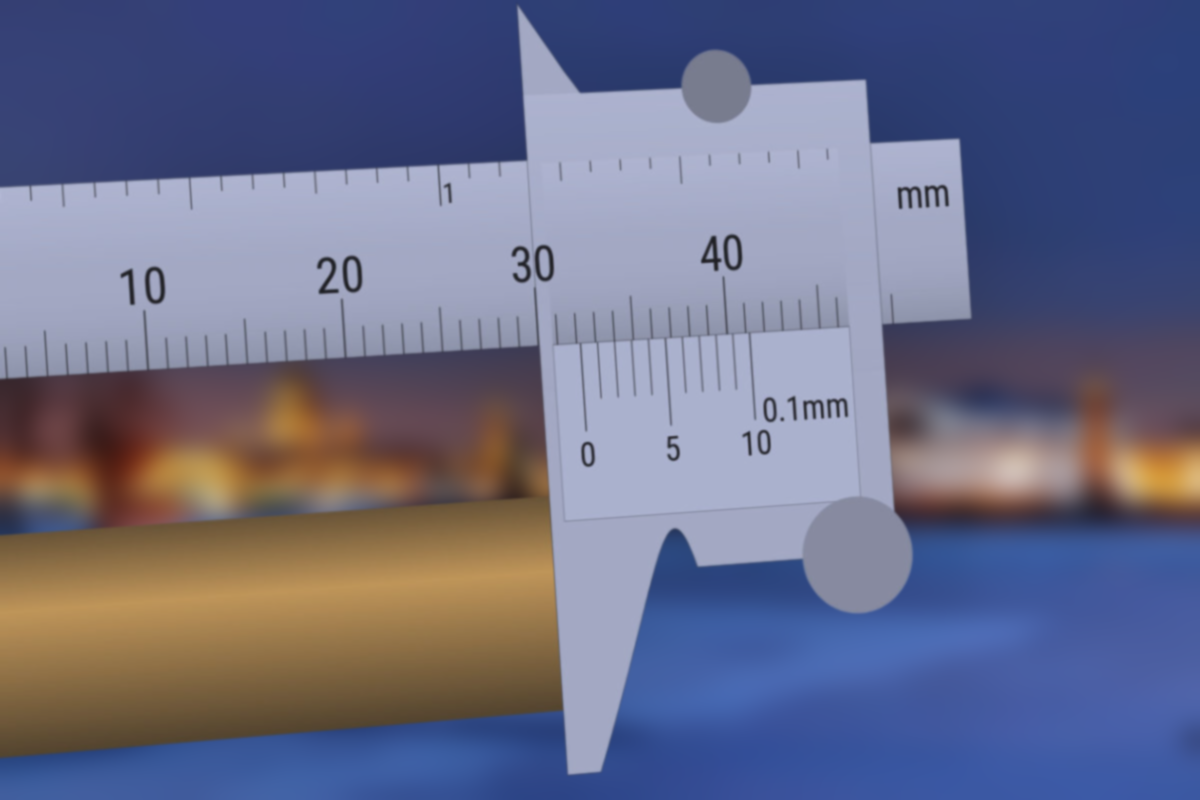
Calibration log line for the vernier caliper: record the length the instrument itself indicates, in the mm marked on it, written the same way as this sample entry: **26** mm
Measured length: **32.2** mm
